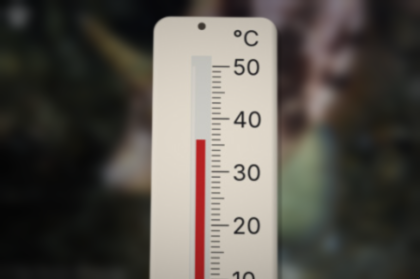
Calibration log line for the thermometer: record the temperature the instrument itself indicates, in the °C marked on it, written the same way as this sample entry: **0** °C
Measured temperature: **36** °C
